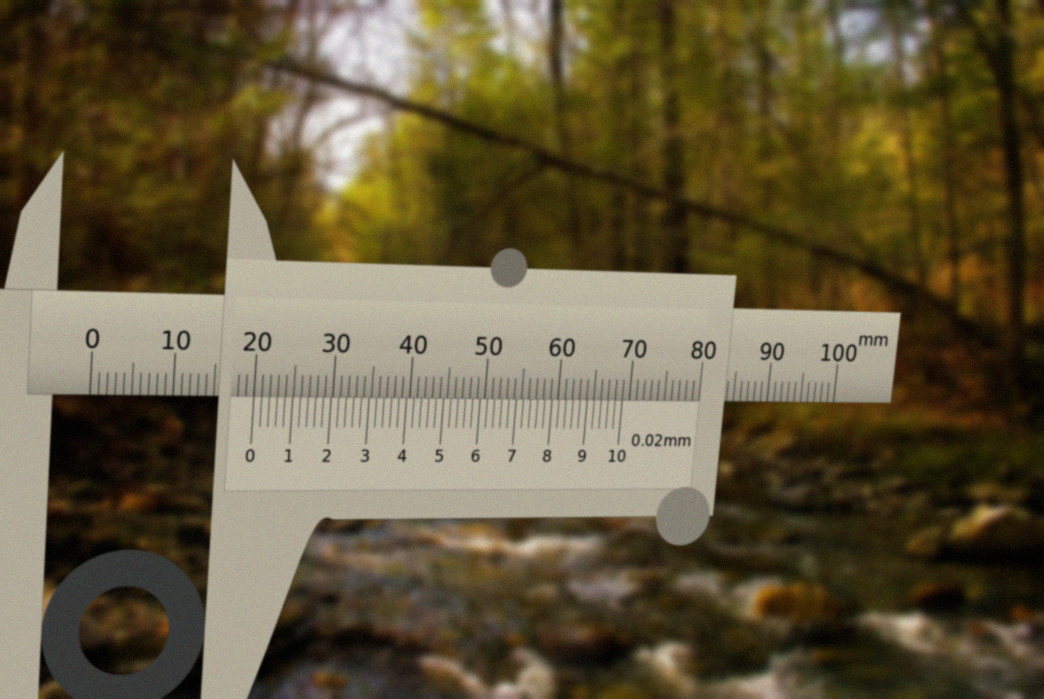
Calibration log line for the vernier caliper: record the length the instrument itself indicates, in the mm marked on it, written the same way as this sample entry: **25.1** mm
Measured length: **20.0** mm
